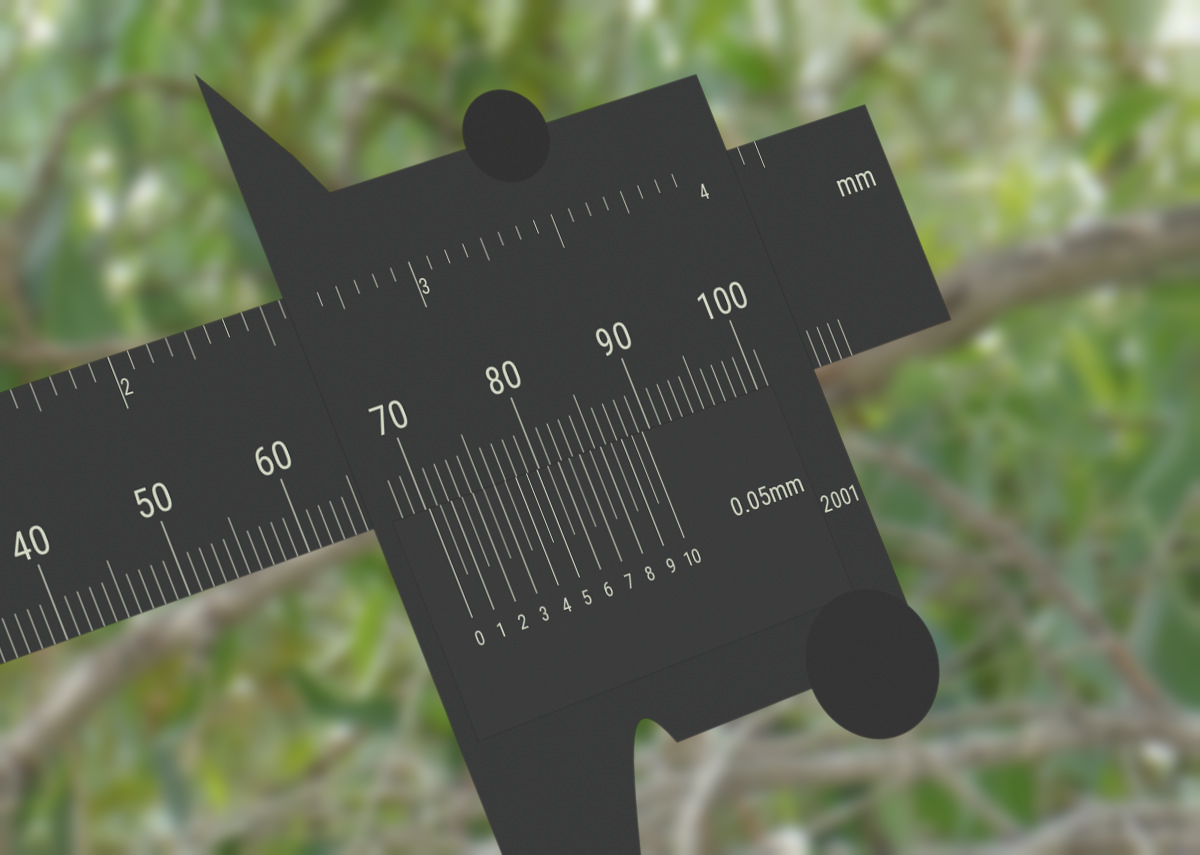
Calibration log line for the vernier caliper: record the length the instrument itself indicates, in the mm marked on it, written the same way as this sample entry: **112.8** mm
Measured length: **70.3** mm
